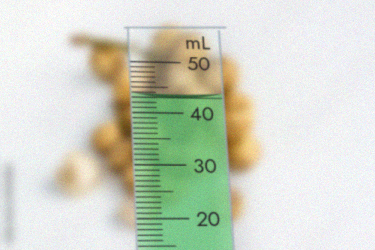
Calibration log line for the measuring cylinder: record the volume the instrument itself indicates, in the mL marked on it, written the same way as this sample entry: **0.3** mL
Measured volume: **43** mL
